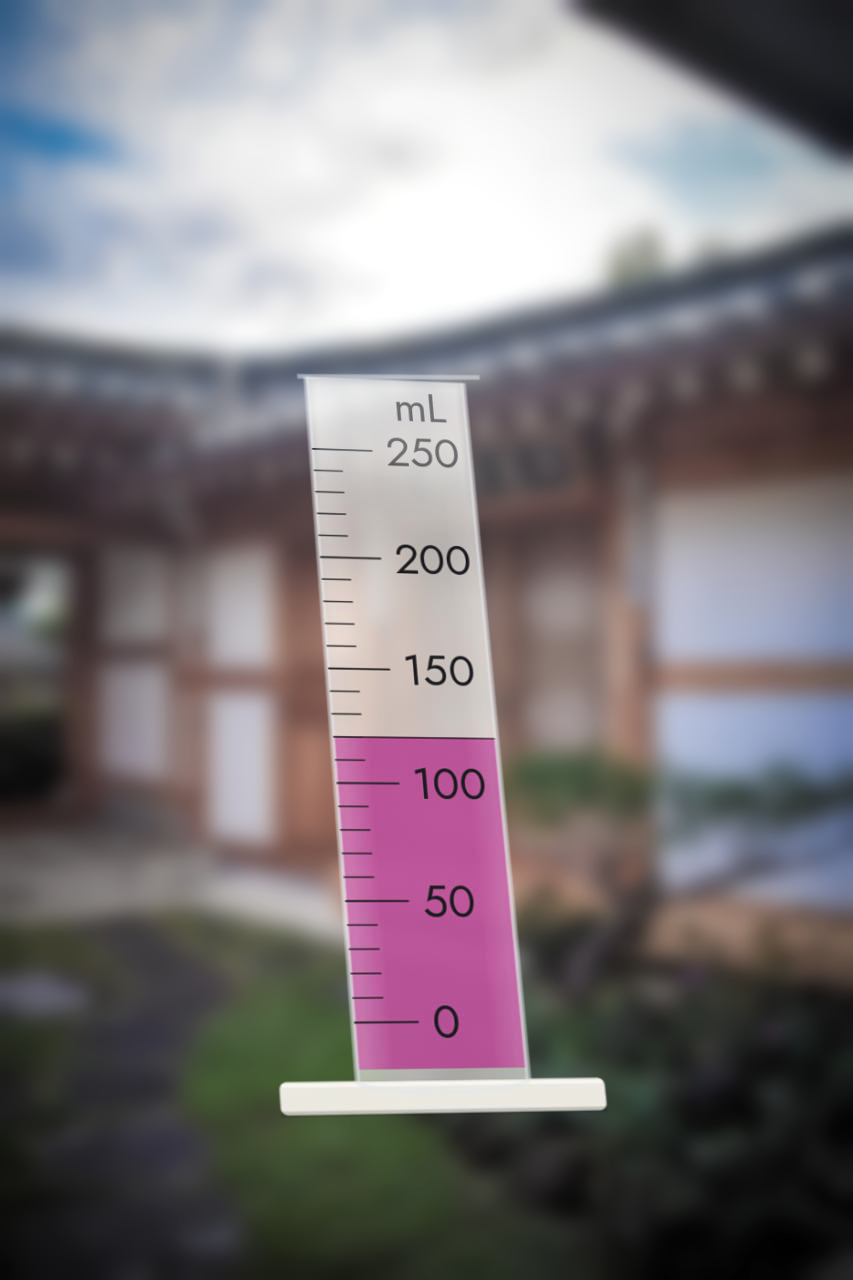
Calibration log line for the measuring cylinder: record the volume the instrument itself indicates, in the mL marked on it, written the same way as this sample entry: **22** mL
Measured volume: **120** mL
